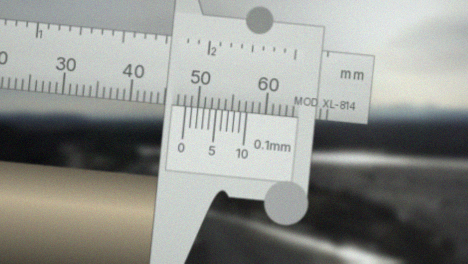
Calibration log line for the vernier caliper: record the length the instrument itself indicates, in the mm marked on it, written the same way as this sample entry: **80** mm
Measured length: **48.2** mm
